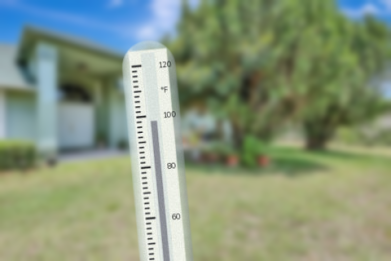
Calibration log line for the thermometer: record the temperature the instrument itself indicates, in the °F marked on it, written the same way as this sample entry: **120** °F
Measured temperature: **98** °F
